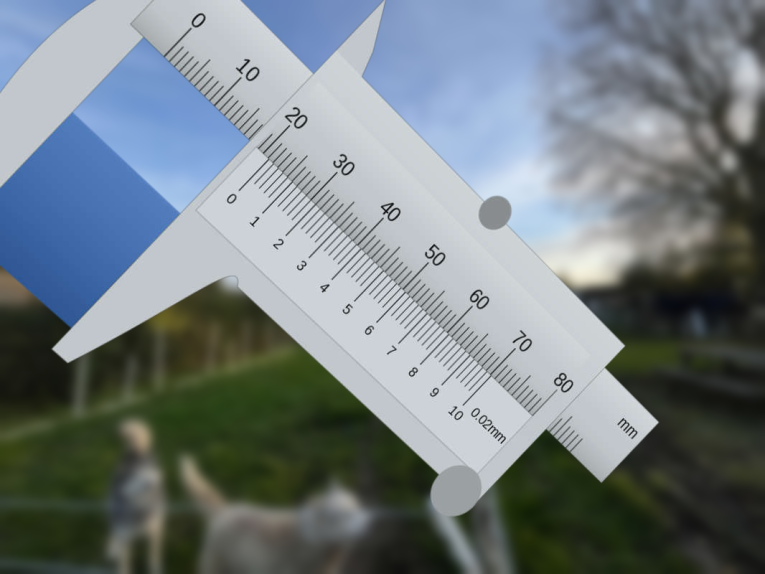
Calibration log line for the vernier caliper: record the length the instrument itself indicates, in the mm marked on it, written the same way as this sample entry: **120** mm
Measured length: **21.2** mm
